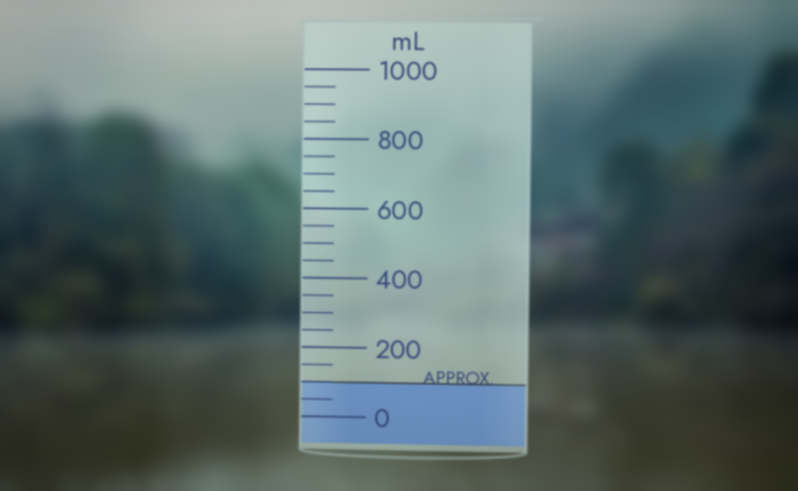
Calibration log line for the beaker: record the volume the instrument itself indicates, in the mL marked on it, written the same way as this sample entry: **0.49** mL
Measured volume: **100** mL
